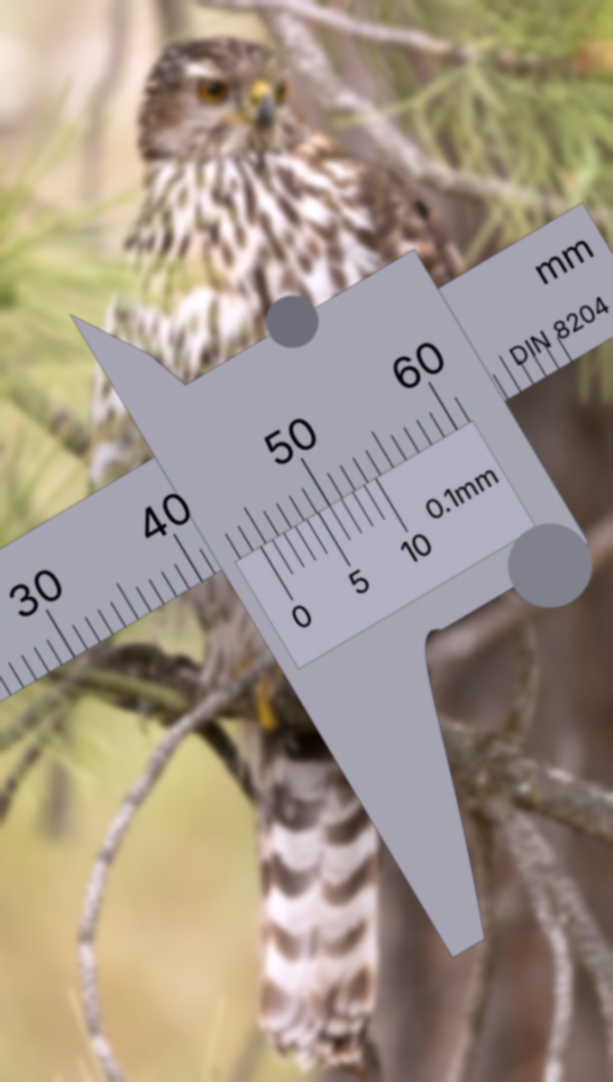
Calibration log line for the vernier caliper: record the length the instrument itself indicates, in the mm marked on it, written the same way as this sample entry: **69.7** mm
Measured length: **44.6** mm
